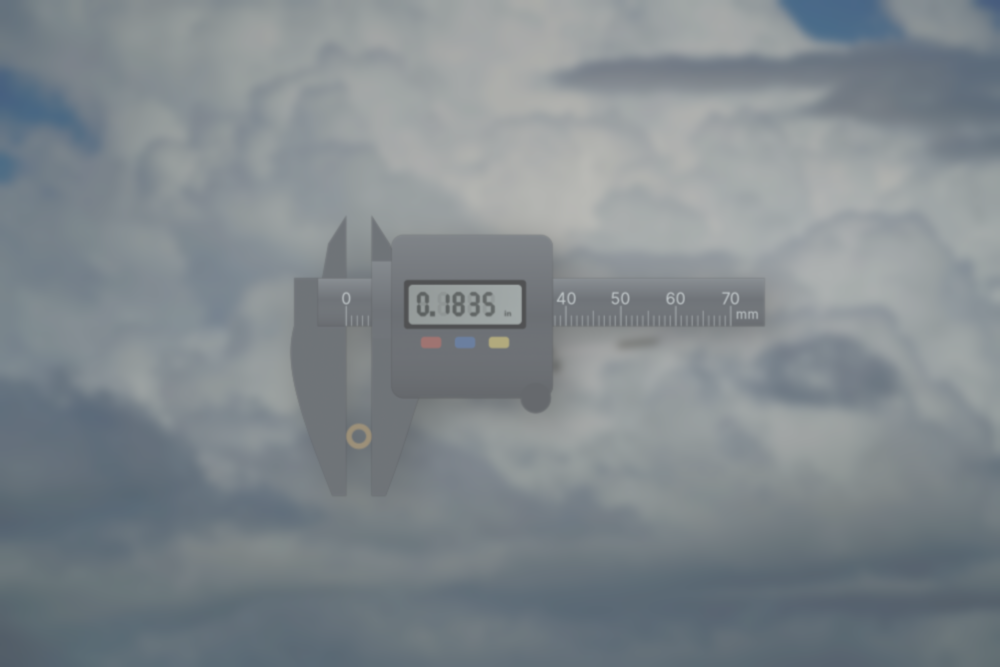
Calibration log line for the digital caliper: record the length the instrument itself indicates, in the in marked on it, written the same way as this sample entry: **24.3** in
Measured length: **0.1835** in
